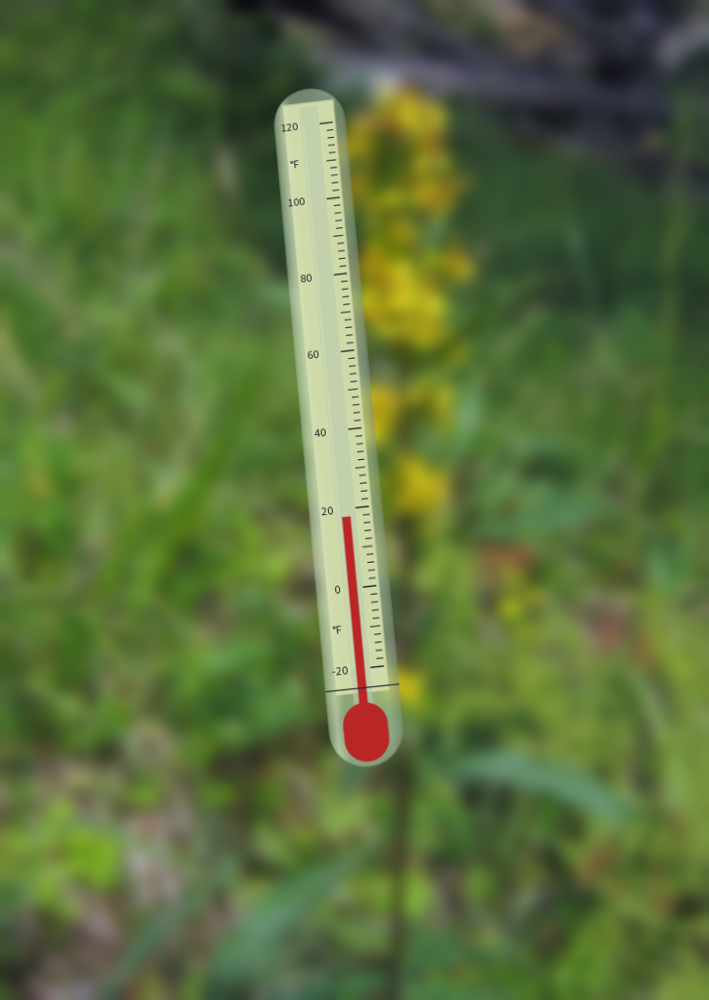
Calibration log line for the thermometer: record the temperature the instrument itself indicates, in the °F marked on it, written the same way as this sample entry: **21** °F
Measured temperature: **18** °F
